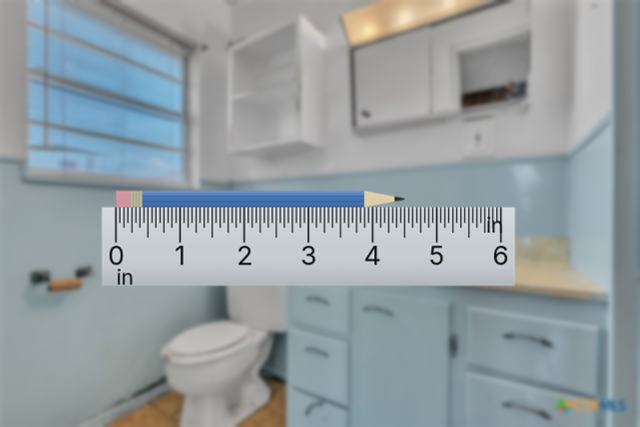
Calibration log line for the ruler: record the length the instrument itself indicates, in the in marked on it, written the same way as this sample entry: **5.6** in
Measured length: **4.5** in
